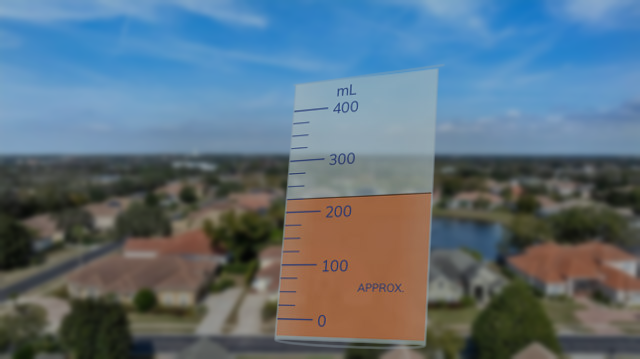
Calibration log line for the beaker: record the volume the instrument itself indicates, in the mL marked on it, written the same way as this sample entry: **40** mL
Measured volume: **225** mL
